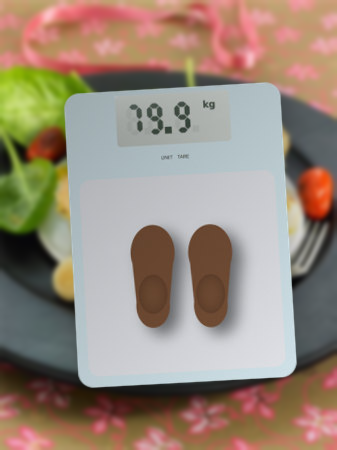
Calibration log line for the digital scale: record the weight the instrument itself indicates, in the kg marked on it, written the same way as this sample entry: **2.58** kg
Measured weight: **79.9** kg
